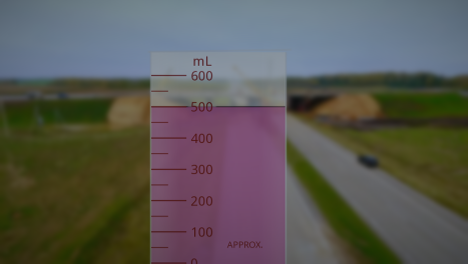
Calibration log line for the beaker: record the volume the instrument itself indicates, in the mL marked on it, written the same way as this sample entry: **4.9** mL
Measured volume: **500** mL
